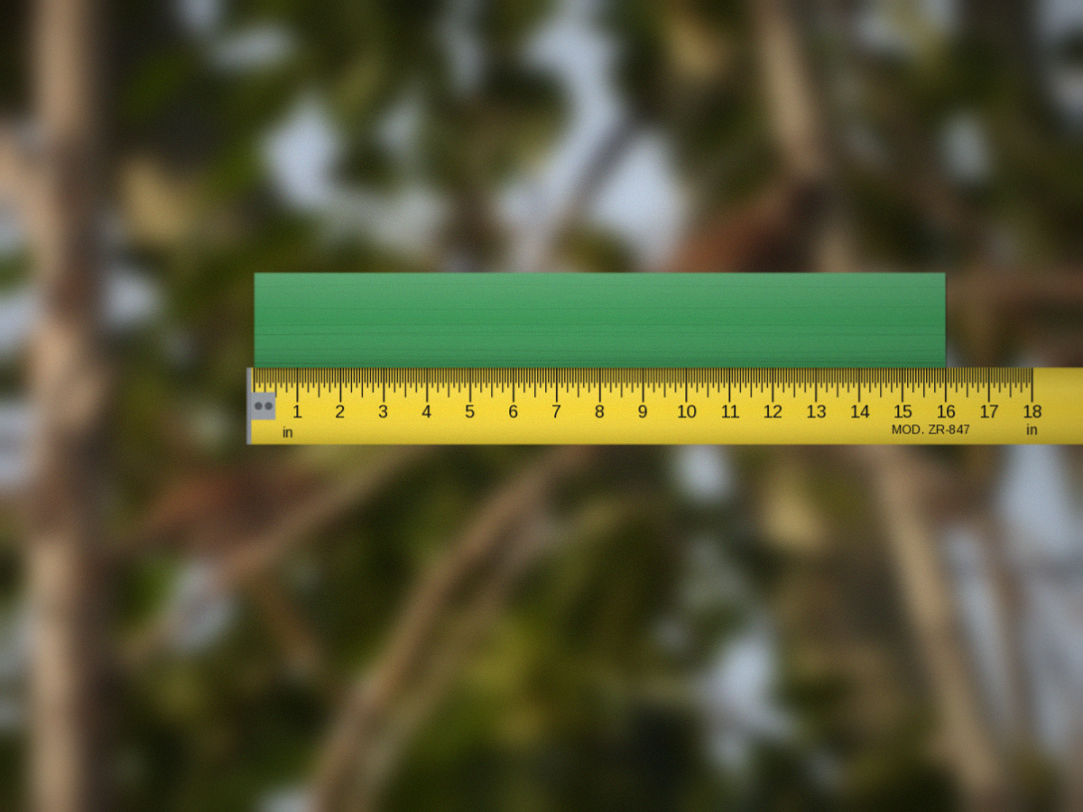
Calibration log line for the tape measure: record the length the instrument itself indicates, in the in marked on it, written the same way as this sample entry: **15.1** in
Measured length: **16** in
